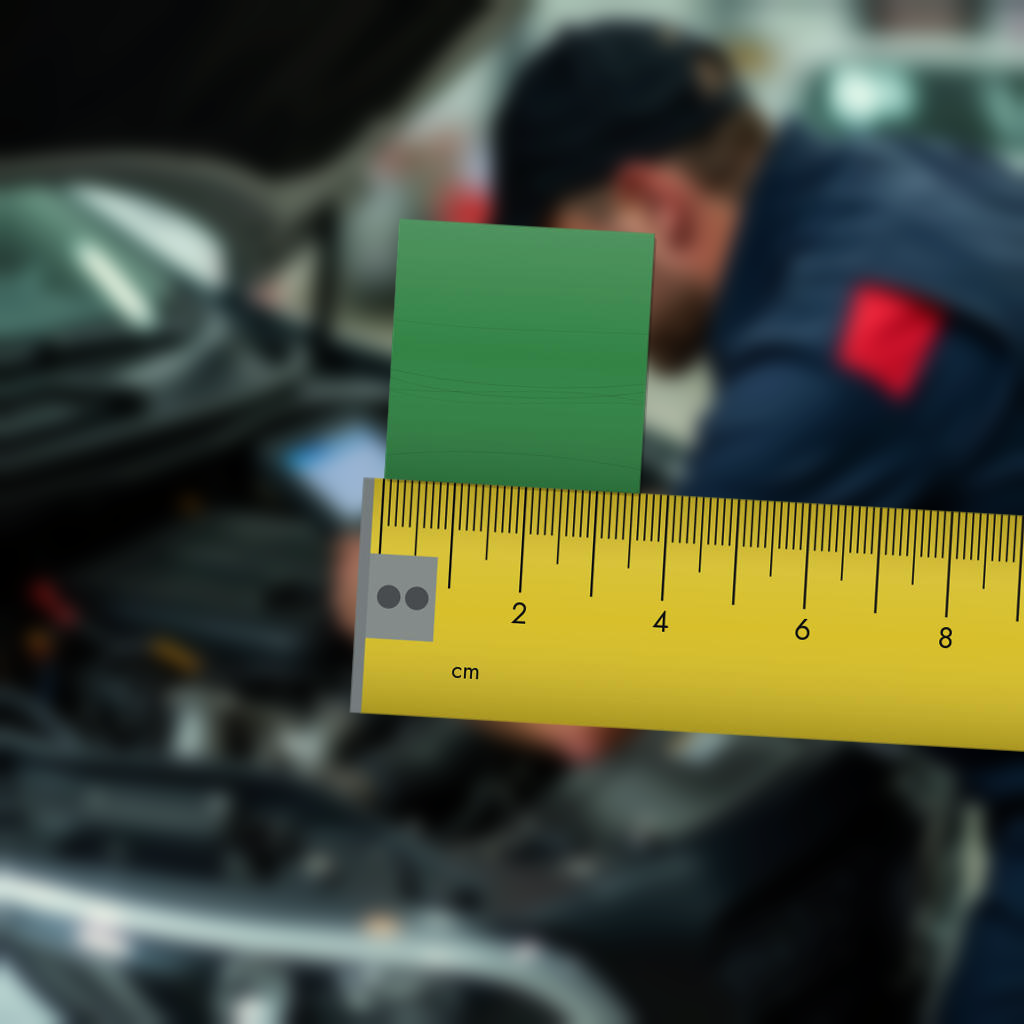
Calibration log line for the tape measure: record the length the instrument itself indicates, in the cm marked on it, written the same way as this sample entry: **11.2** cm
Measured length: **3.6** cm
